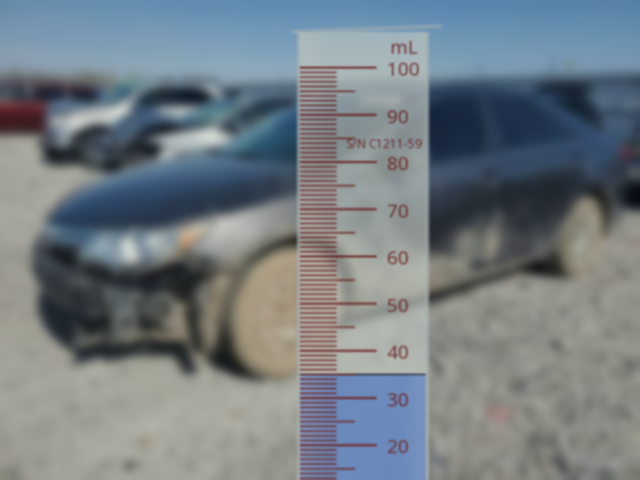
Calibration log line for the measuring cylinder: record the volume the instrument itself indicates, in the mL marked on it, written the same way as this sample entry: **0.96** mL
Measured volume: **35** mL
